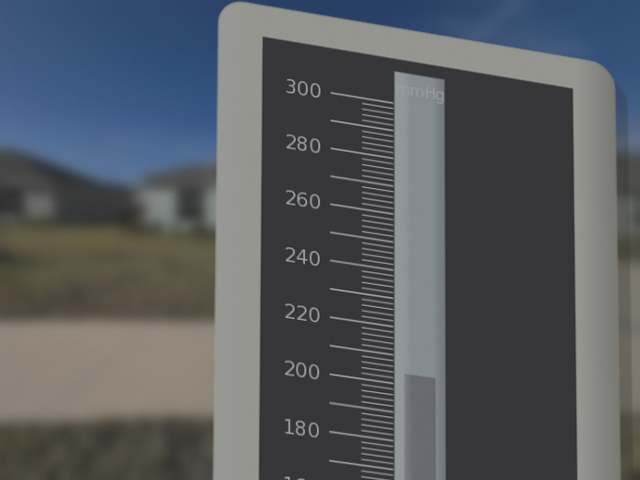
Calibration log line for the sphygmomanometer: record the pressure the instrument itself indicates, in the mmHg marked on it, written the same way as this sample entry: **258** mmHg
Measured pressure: **204** mmHg
